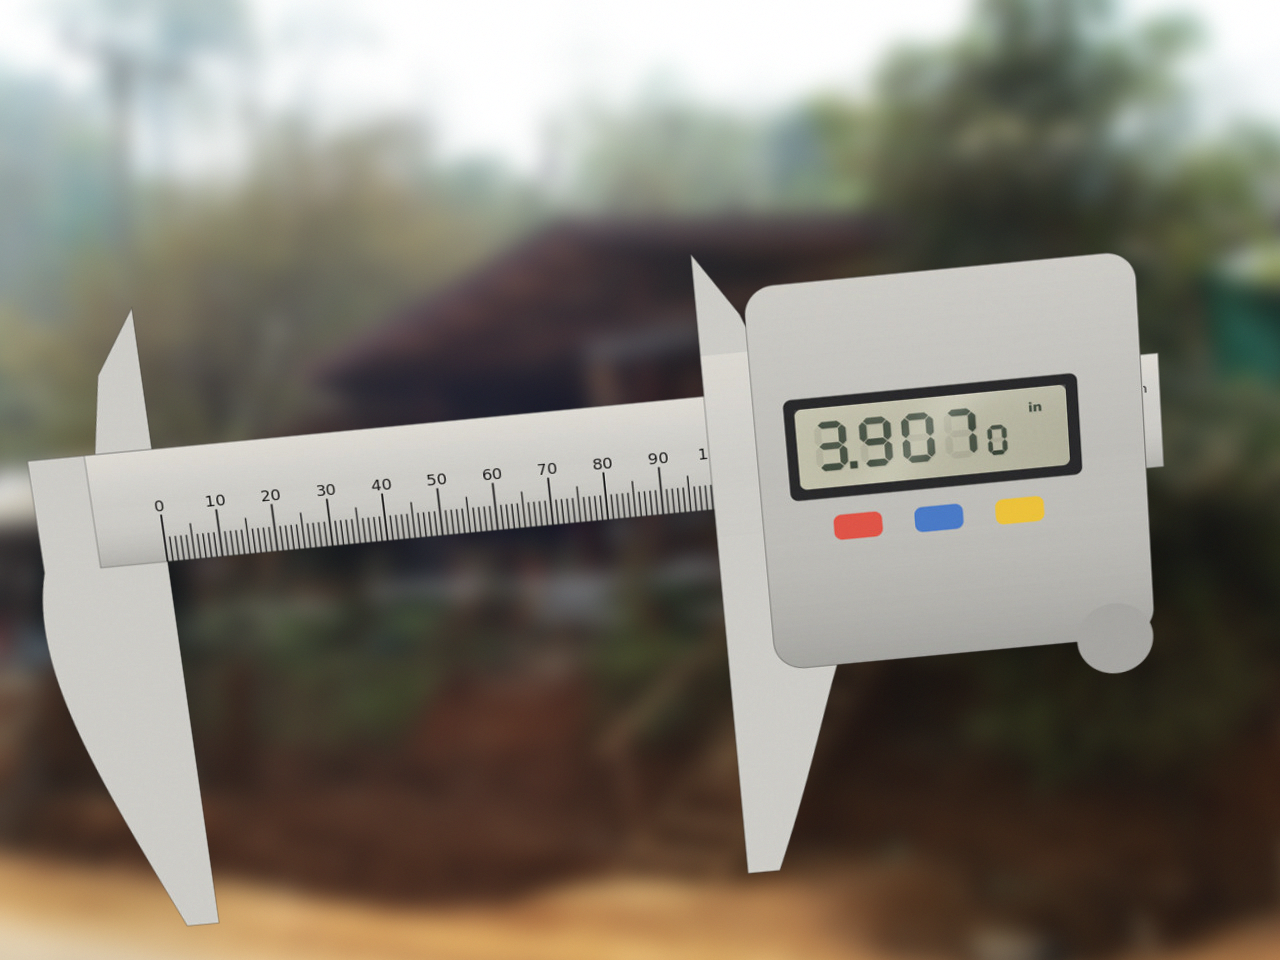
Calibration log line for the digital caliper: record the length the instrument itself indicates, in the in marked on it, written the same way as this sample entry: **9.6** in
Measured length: **3.9070** in
